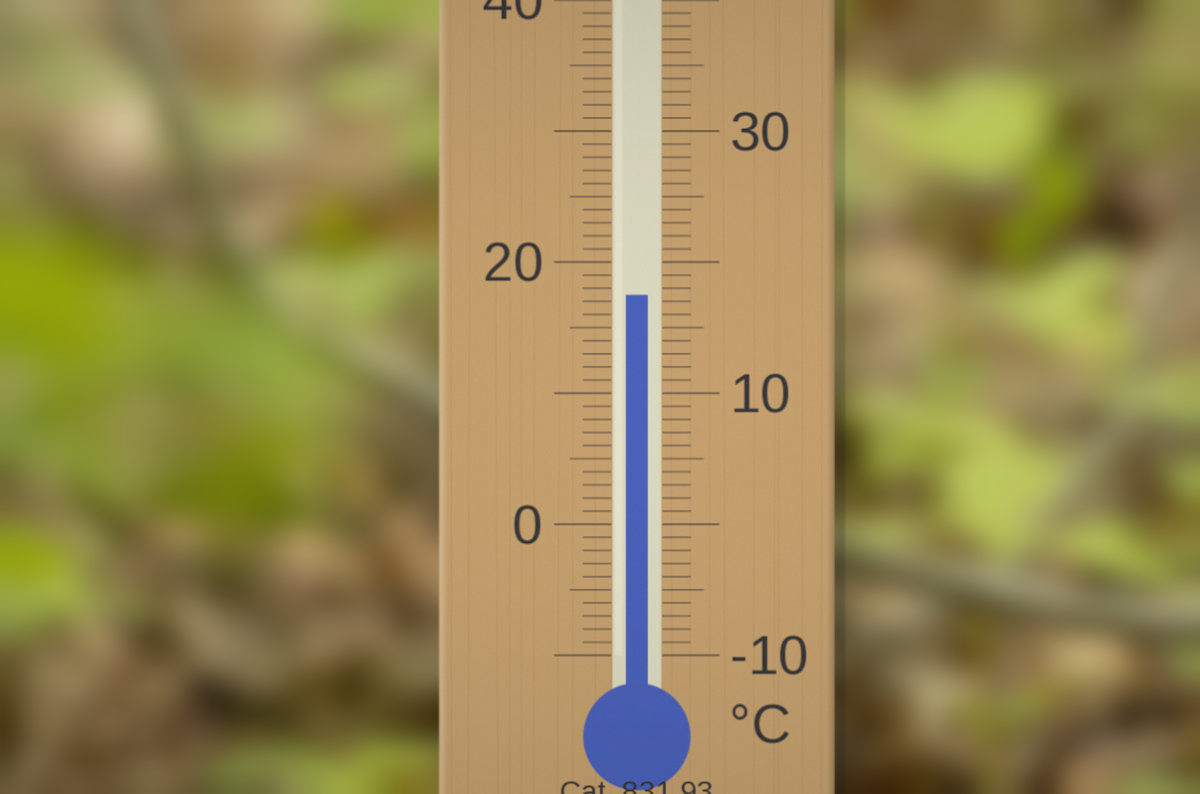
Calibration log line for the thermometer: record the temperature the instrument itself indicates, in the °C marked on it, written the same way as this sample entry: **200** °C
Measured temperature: **17.5** °C
